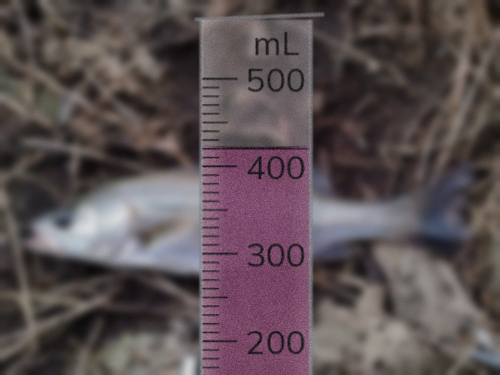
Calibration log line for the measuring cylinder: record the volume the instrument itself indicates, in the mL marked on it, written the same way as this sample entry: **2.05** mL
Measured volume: **420** mL
